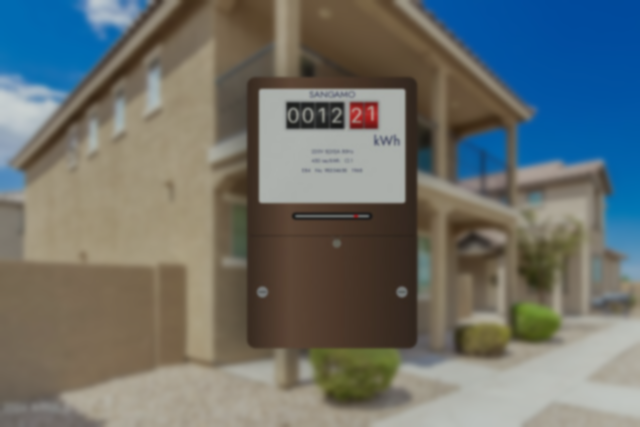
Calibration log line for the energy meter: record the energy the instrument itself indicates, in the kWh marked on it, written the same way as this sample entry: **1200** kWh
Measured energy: **12.21** kWh
